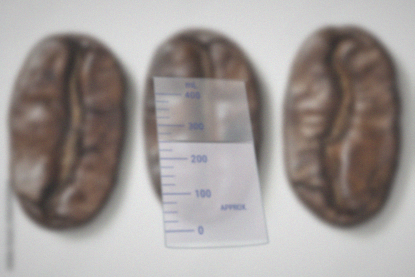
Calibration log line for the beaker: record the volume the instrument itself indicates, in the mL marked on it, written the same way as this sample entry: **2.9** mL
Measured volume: **250** mL
